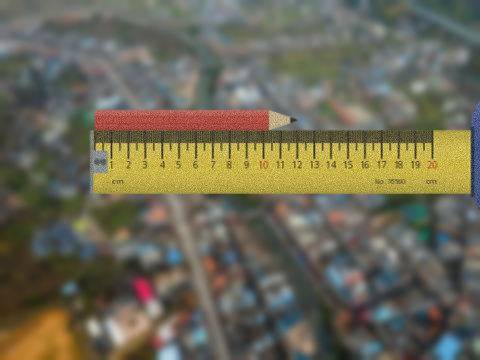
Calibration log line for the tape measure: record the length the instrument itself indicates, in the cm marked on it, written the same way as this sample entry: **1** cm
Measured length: **12** cm
